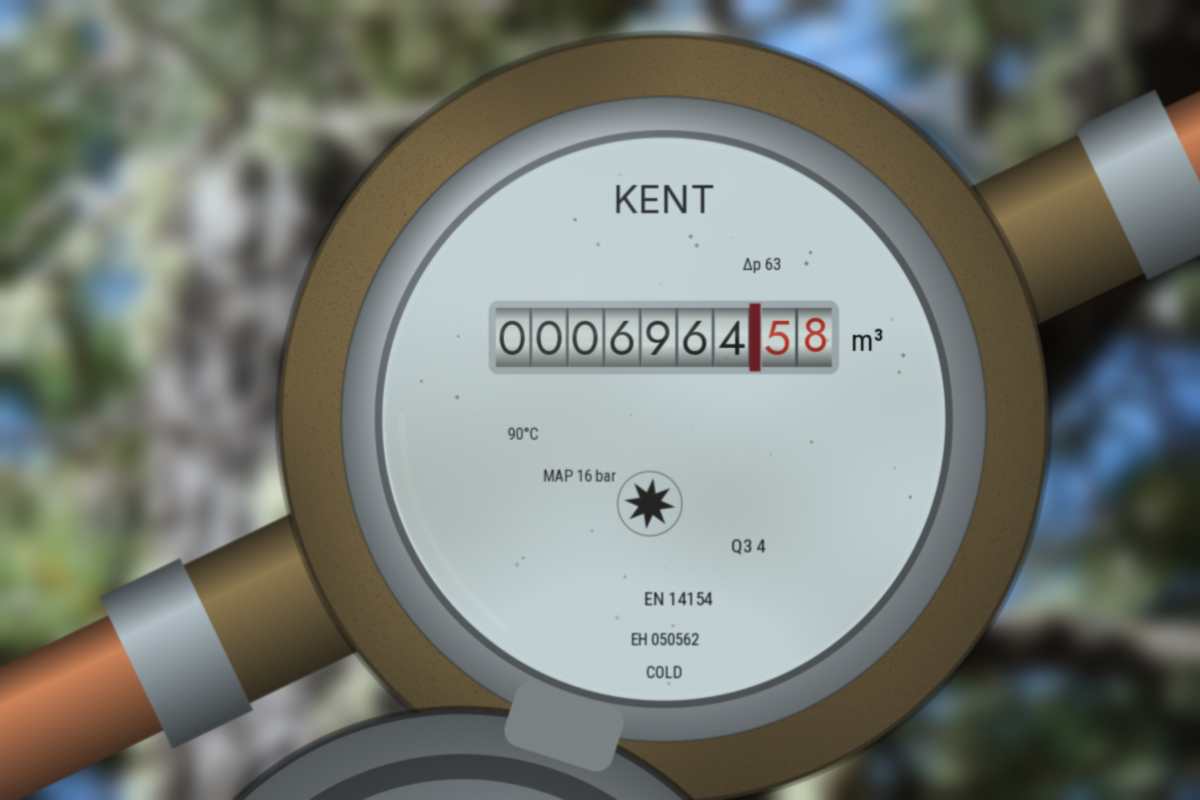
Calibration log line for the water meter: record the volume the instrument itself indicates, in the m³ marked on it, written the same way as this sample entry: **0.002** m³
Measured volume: **6964.58** m³
